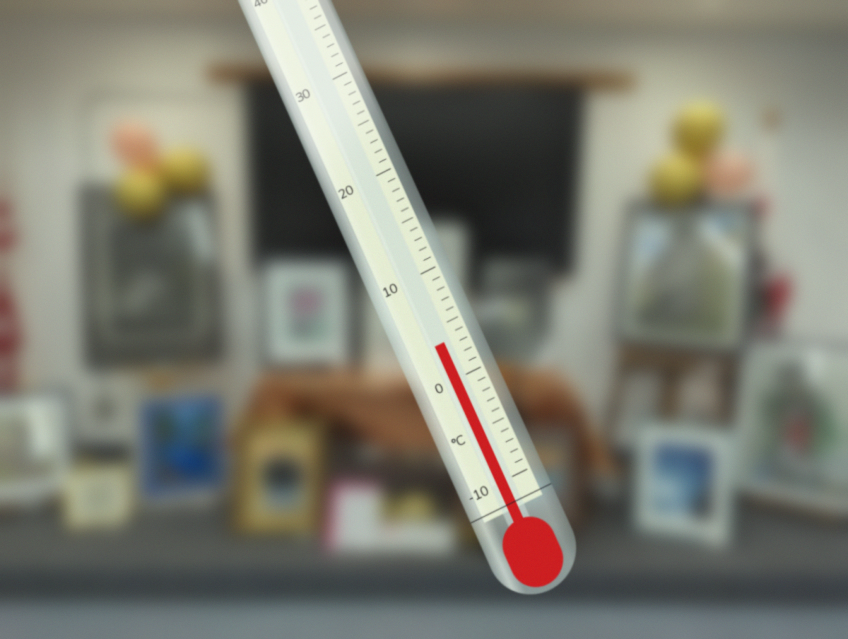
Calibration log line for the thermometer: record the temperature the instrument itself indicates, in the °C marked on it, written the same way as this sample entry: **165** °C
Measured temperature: **3.5** °C
